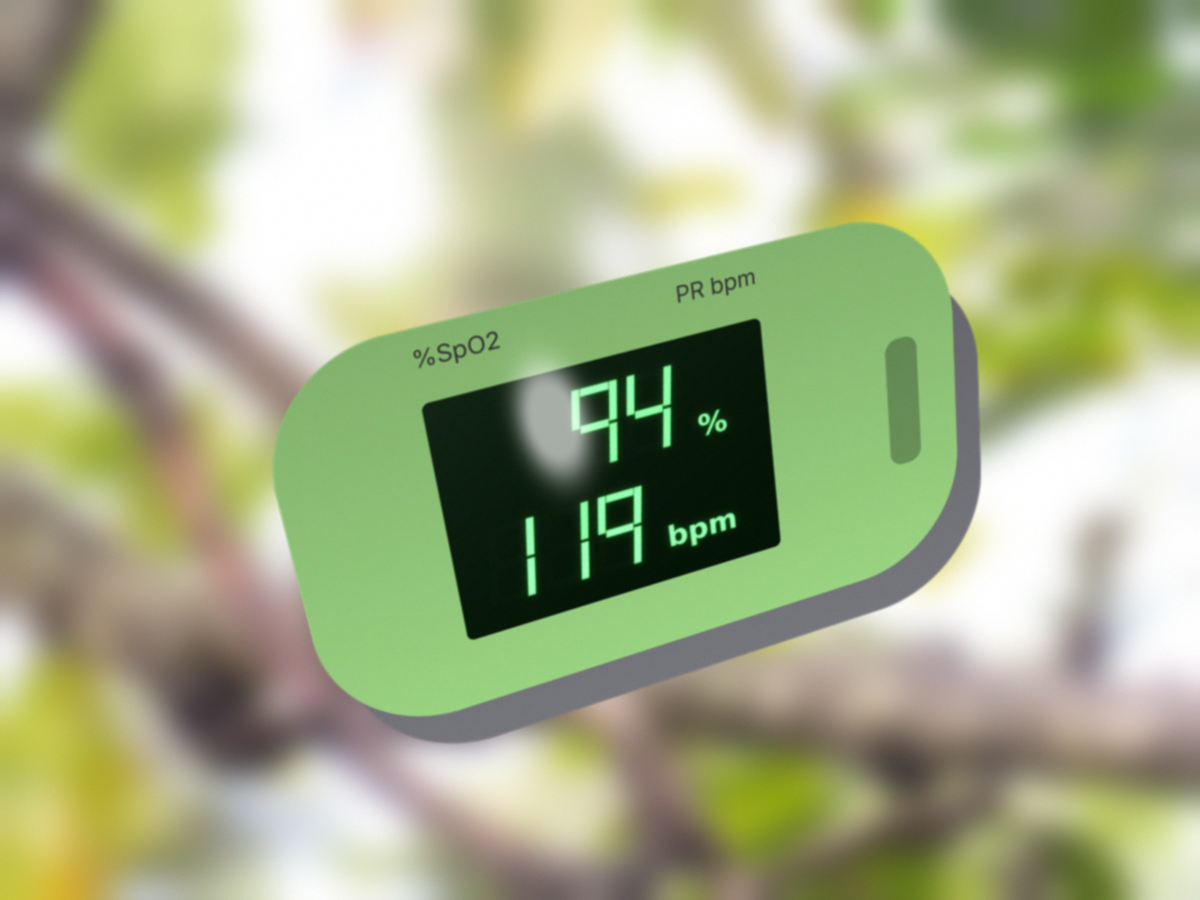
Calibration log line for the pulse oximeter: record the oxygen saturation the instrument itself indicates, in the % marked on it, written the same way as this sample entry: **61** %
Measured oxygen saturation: **94** %
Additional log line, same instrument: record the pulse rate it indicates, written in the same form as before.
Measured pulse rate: **119** bpm
